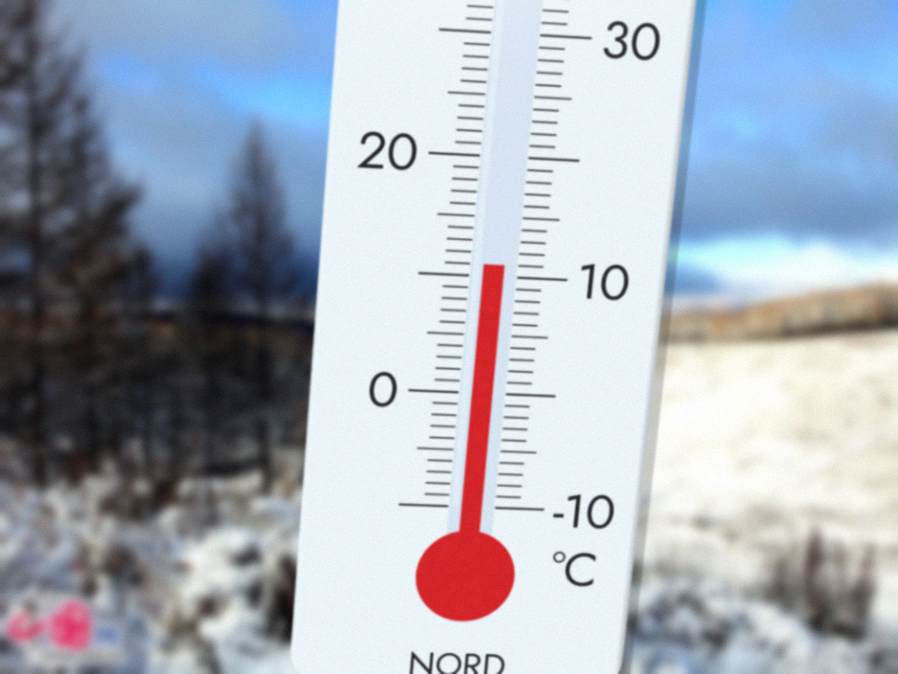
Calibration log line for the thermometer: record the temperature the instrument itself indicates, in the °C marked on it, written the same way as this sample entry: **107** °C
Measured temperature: **11** °C
